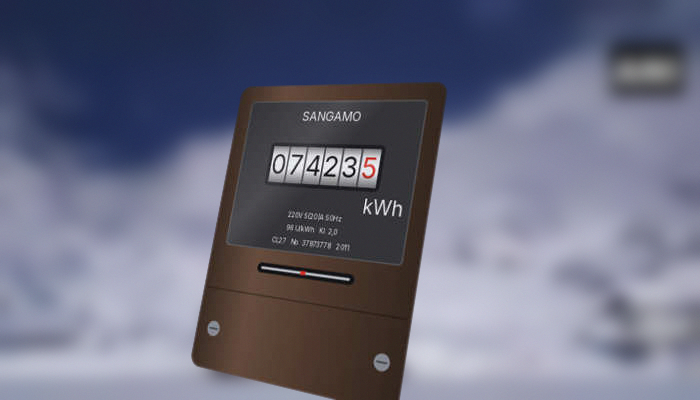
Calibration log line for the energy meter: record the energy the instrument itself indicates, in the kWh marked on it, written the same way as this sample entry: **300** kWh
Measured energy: **7423.5** kWh
